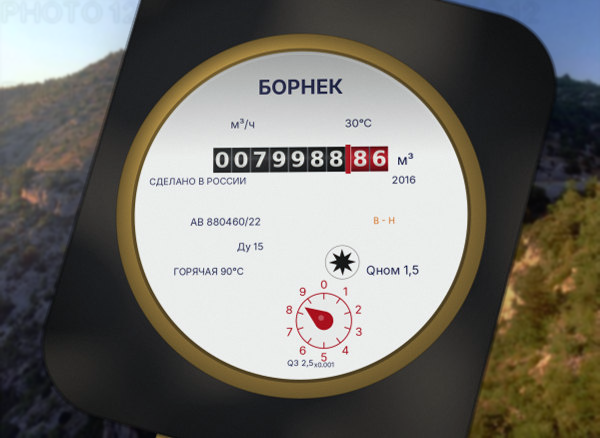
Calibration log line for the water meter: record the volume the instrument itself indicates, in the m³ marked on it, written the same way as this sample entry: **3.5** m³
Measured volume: **79988.868** m³
